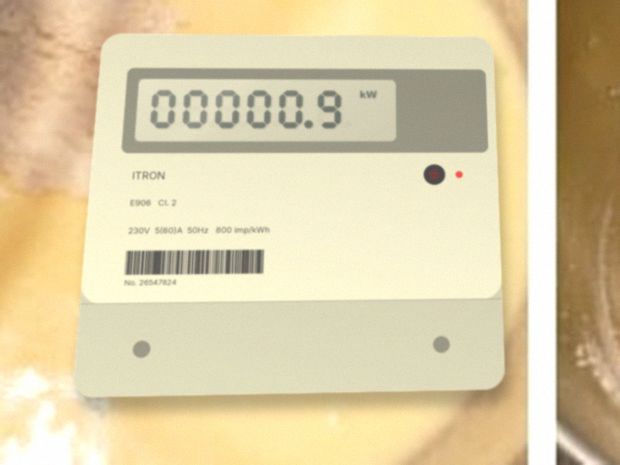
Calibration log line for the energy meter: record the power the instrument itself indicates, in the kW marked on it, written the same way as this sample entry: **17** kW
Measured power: **0.9** kW
